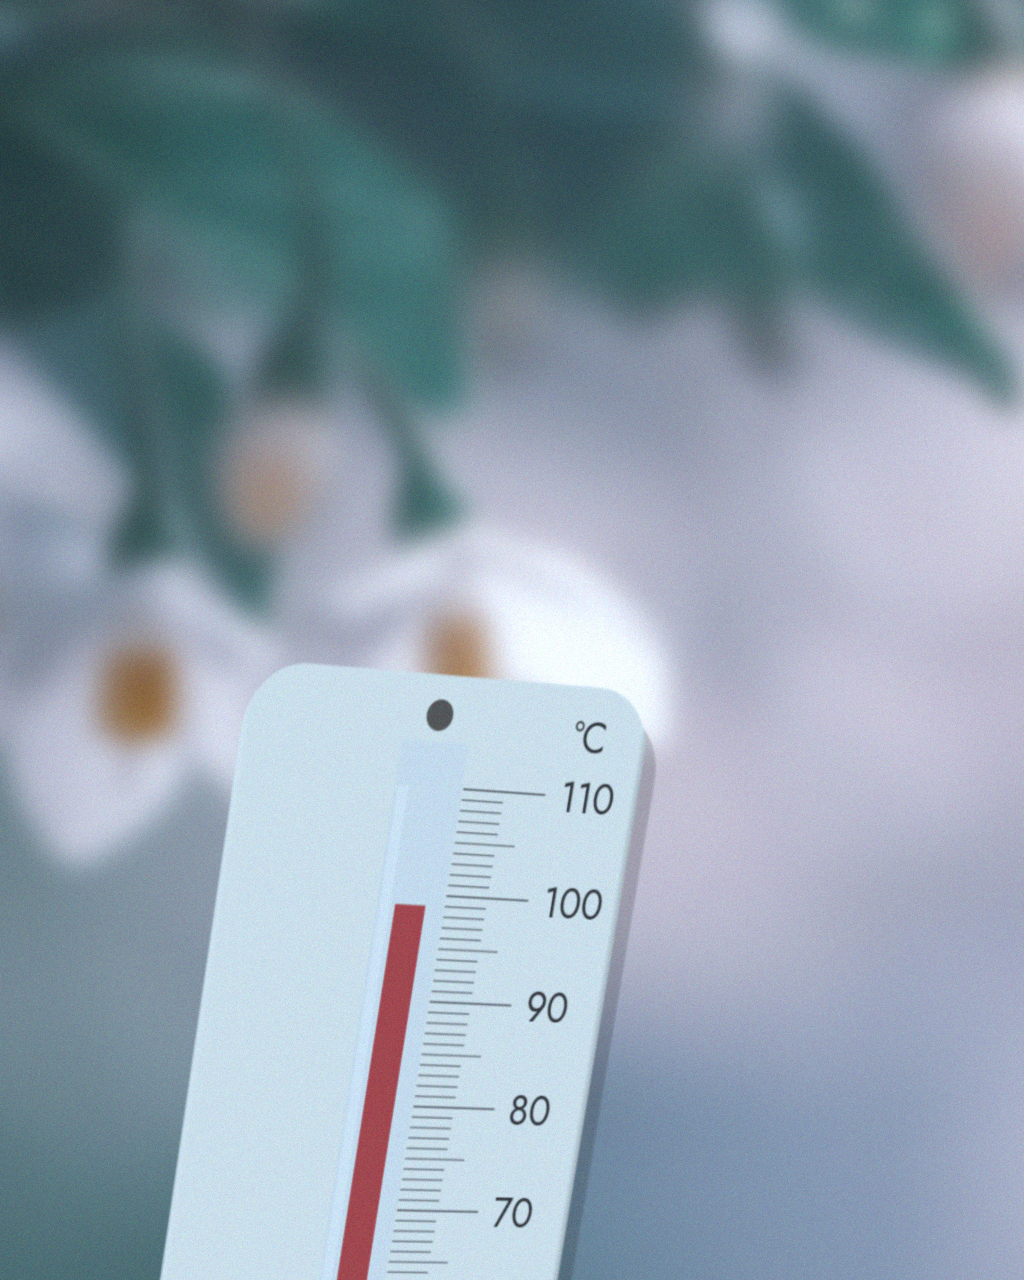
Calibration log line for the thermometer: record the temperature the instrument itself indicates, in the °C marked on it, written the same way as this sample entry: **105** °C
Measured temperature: **99** °C
